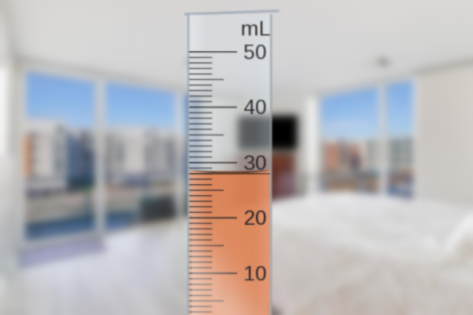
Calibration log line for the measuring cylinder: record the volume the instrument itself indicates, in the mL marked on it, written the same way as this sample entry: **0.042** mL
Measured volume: **28** mL
